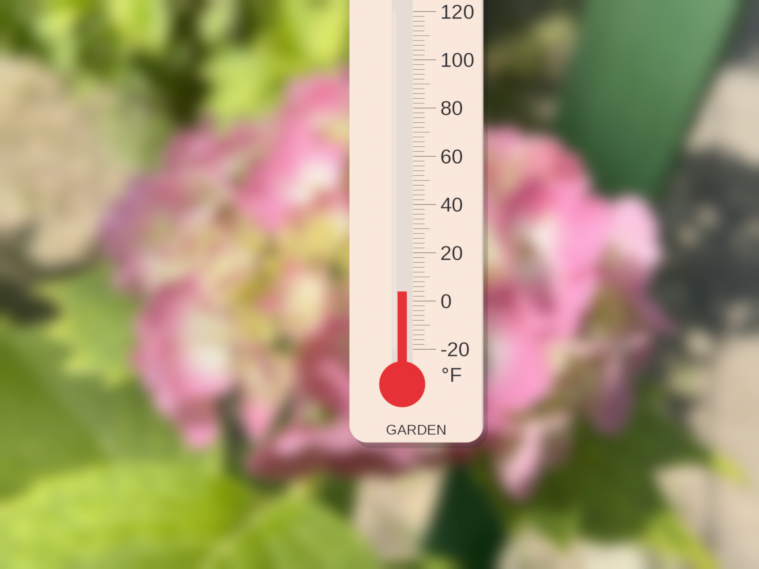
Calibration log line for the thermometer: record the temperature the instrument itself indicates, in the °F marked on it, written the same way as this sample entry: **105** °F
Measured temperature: **4** °F
